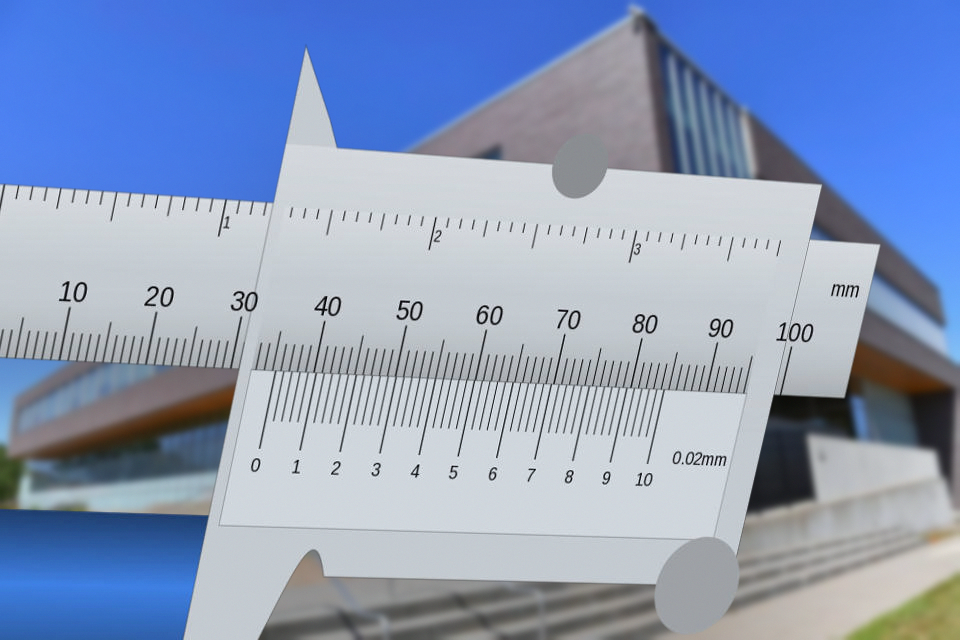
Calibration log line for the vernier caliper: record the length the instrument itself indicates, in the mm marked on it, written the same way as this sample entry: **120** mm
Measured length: **35.4** mm
